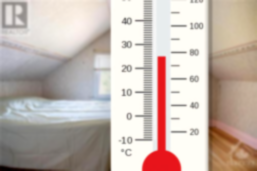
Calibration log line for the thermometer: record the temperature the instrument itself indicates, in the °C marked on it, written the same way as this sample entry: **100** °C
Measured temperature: **25** °C
